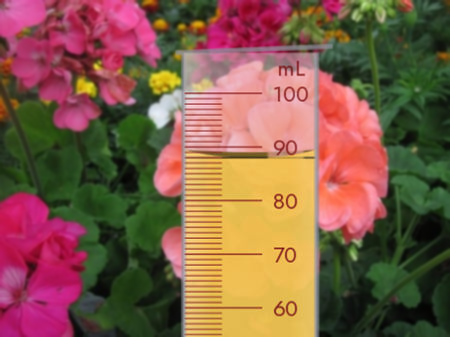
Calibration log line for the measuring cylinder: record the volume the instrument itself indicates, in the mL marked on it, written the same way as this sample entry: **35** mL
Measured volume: **88** mL
